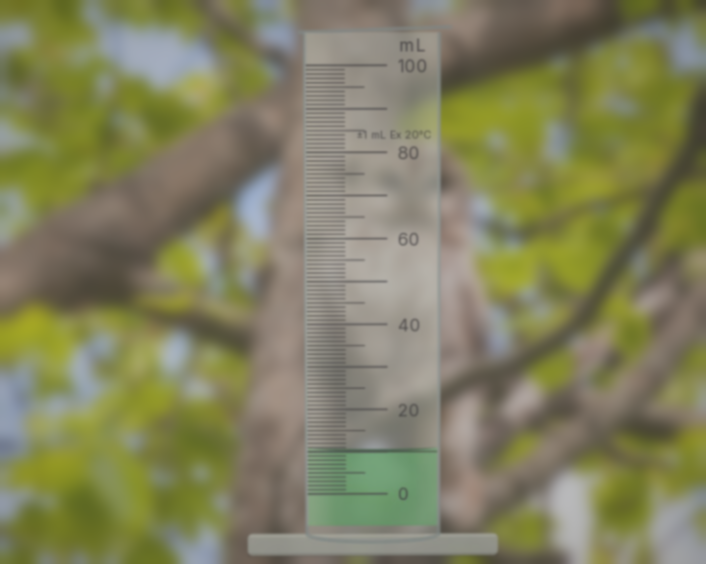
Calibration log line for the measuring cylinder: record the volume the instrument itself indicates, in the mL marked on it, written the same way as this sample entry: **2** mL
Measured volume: **10** mL
